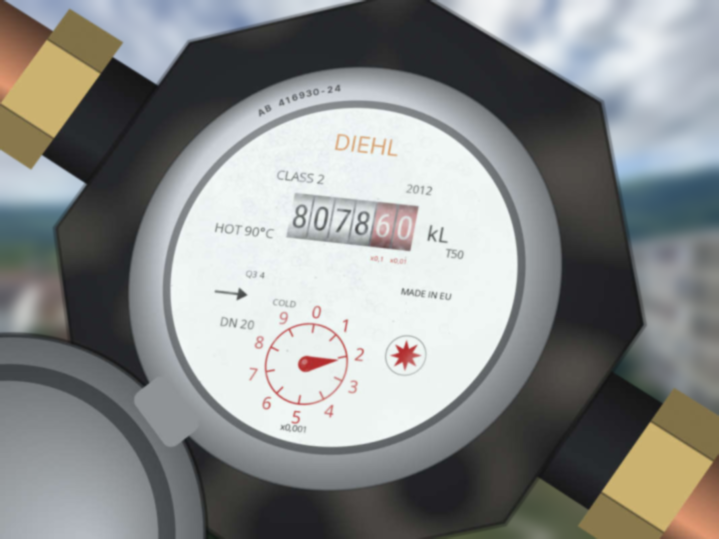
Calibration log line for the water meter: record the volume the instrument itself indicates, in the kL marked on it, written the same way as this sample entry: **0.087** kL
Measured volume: **8078.602** kL
